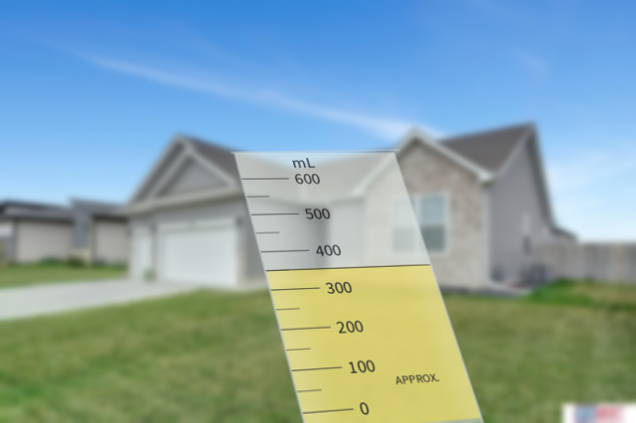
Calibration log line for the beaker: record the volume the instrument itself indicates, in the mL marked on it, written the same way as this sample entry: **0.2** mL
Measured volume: **350** mL
